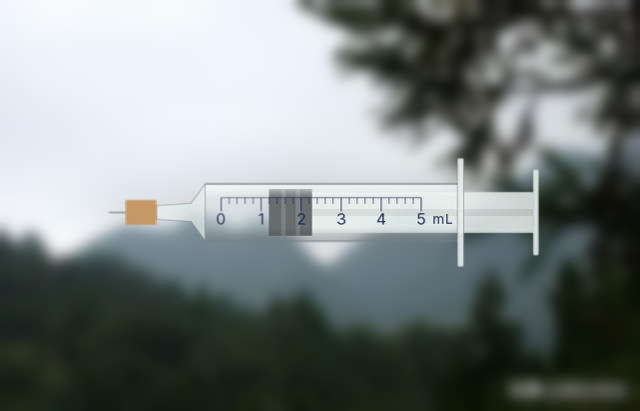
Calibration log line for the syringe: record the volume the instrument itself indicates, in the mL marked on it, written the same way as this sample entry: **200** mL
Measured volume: **1.2** mL
